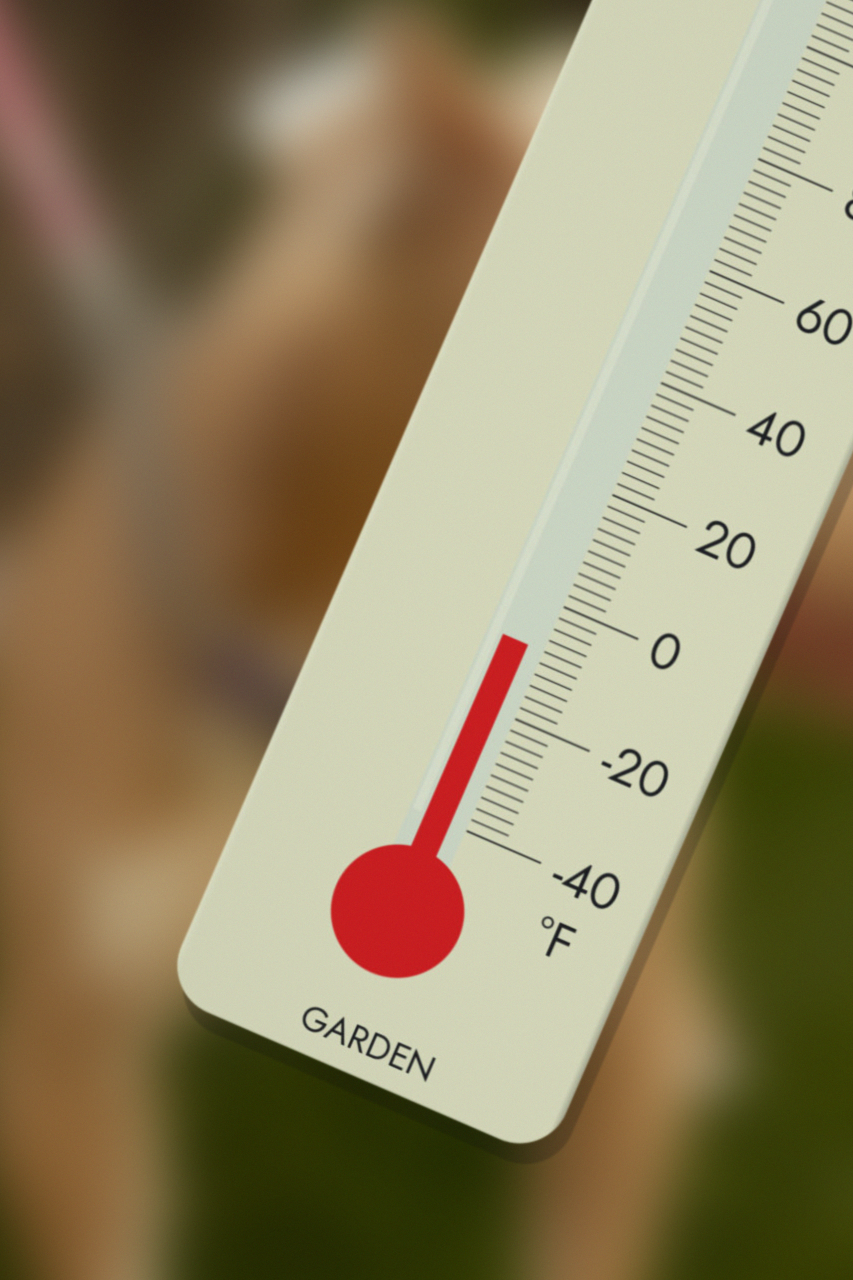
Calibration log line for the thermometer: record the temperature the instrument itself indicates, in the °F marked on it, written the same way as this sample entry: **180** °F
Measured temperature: **-8** °F
